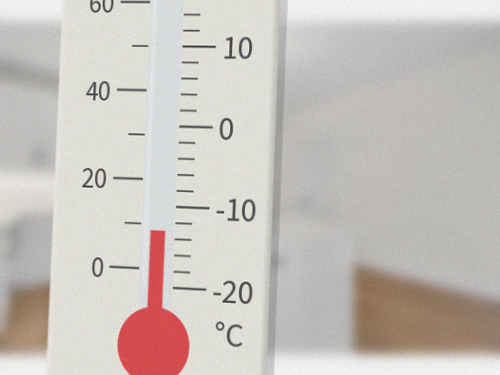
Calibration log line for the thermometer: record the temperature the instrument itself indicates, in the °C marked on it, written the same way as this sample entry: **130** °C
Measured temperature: **-13** °C
